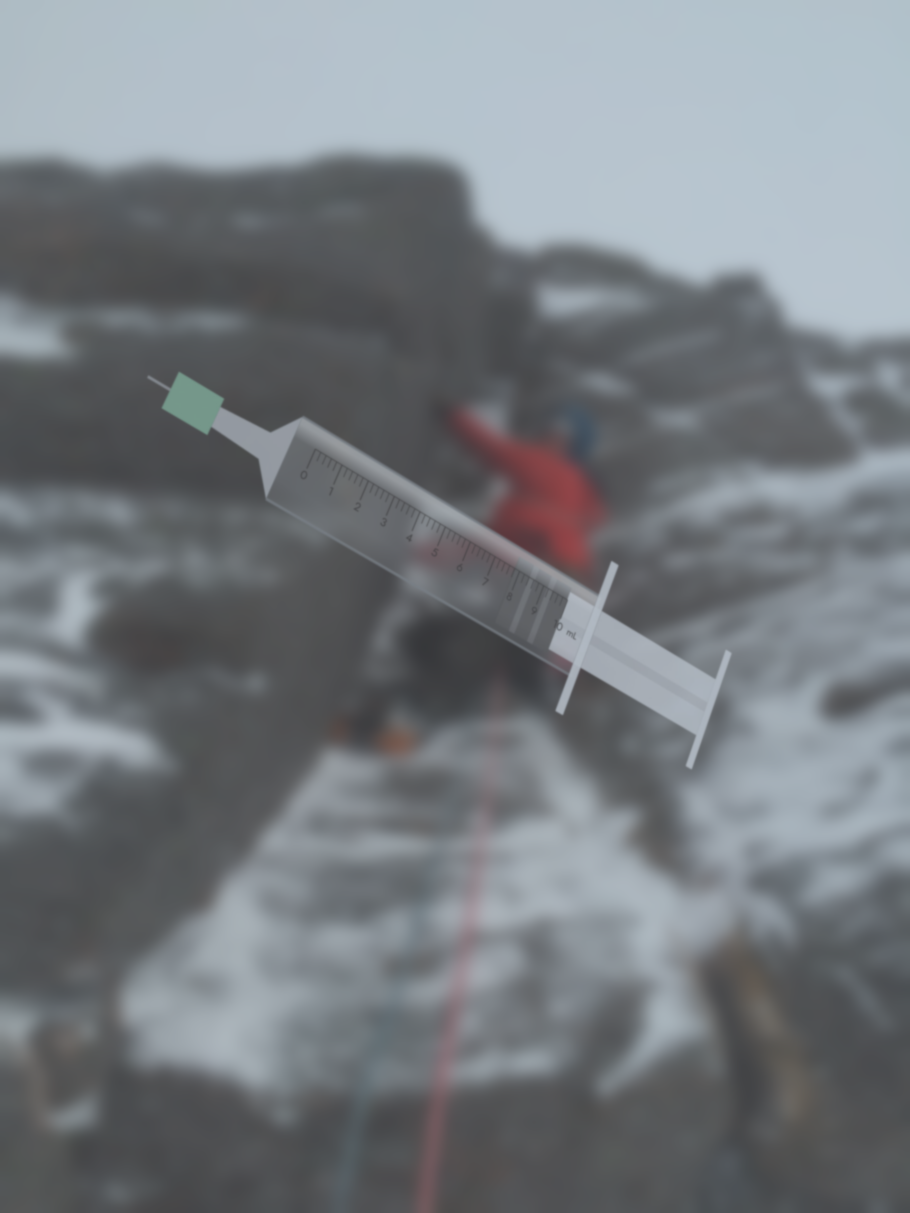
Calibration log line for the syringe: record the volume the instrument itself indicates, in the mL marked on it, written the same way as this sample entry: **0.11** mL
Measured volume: **7.8** mL
